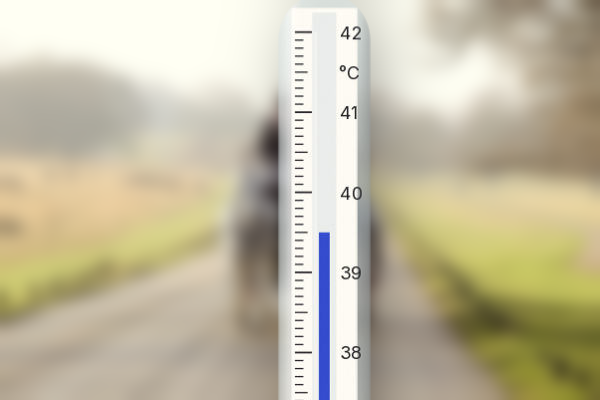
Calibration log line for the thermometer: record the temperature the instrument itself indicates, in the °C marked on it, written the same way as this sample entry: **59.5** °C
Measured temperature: **39.5** °C
